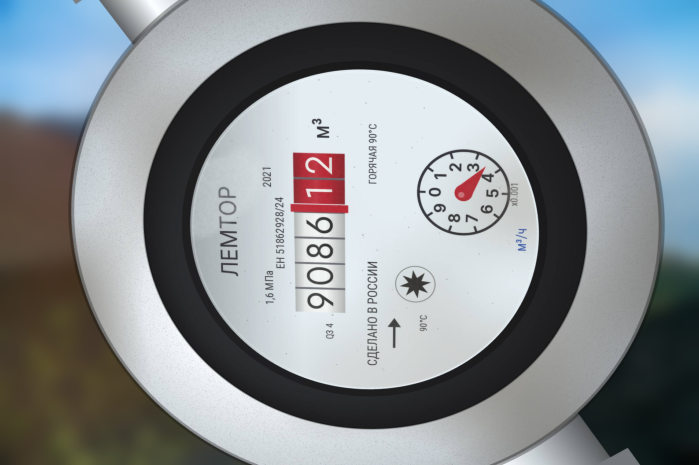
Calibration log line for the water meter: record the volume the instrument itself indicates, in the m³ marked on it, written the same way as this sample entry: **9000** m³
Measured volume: **9086.123** m³
